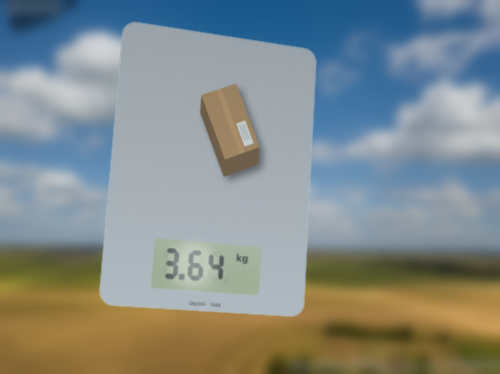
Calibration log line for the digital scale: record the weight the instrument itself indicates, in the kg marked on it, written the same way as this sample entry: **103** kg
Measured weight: **3.64** kg
